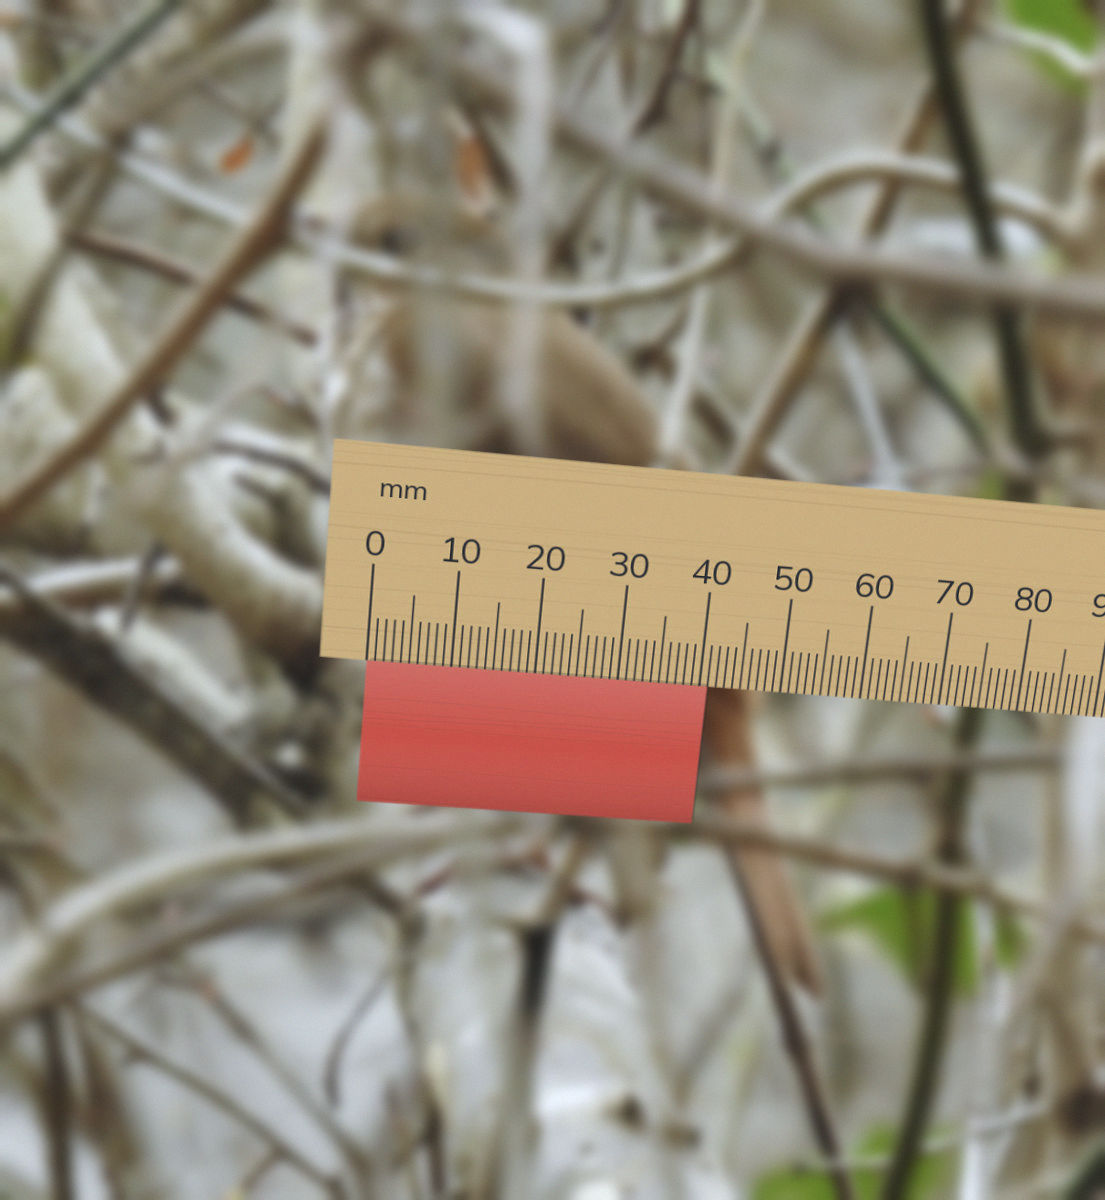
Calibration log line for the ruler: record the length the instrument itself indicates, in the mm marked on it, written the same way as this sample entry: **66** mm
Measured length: **41** mm
